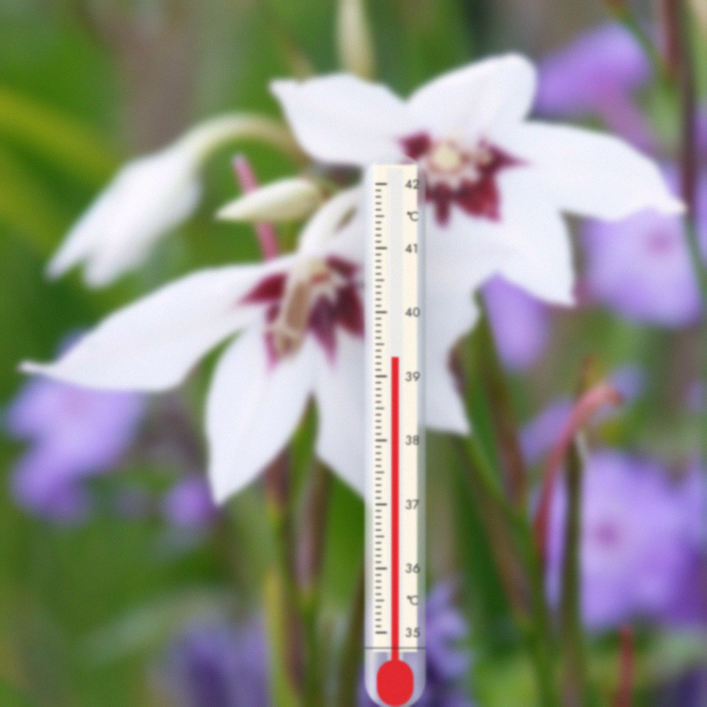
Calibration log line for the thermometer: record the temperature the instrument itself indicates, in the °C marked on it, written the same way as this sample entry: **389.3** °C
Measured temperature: **39.3** °C
